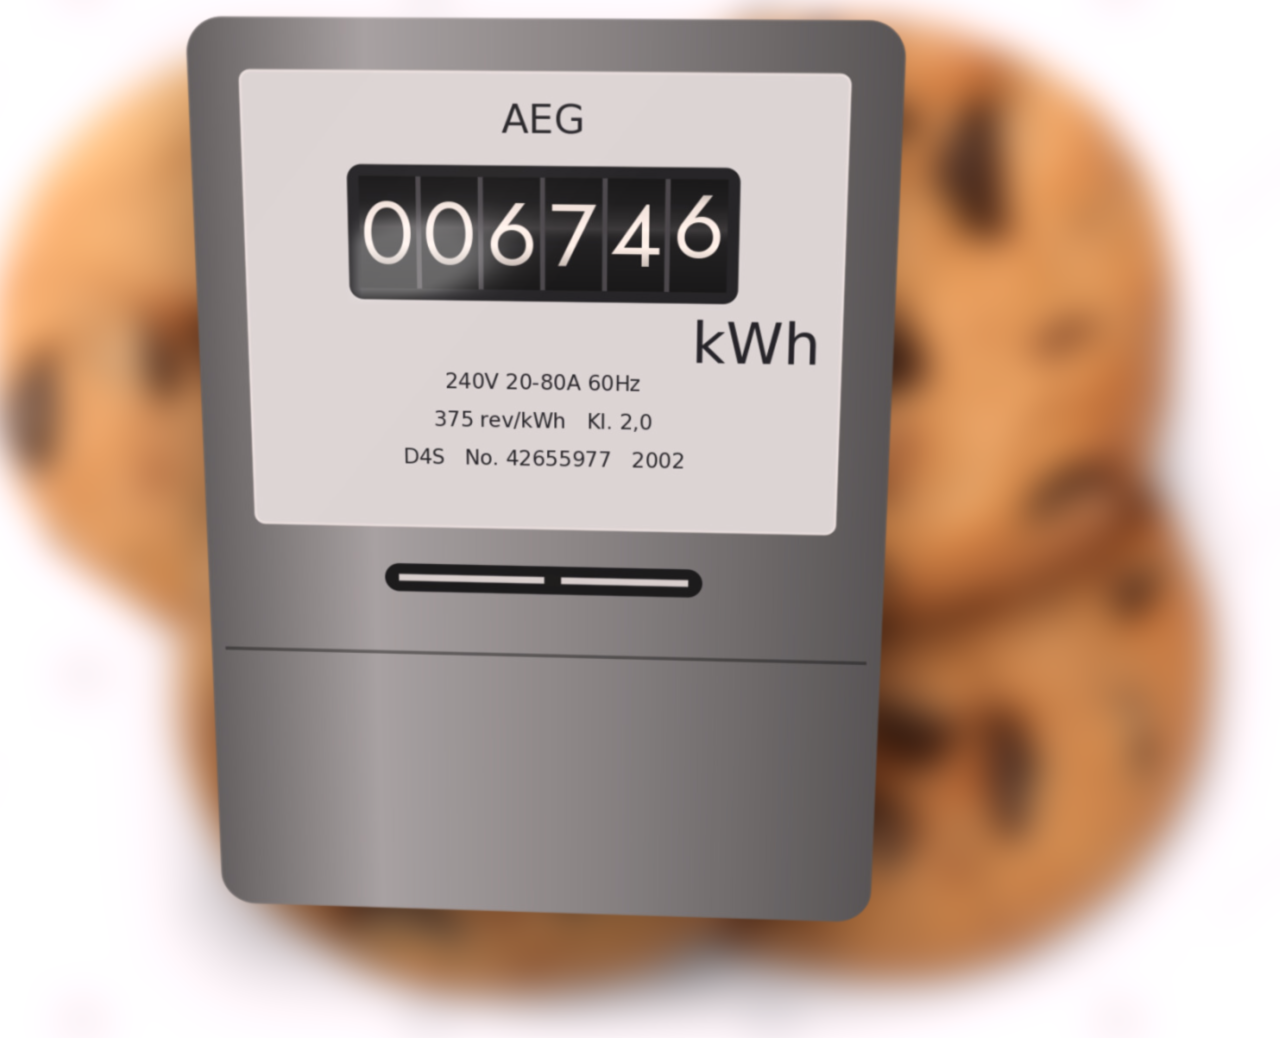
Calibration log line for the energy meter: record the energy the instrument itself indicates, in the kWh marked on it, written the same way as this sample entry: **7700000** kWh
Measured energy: **6746** kWh
